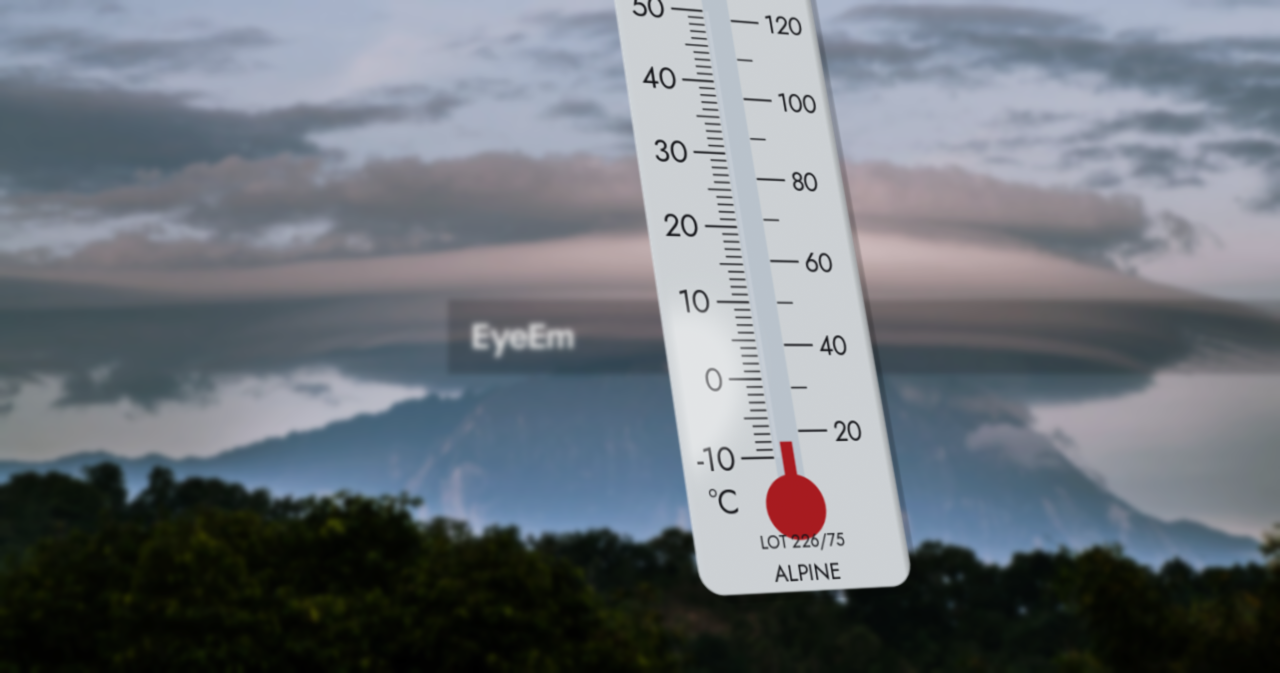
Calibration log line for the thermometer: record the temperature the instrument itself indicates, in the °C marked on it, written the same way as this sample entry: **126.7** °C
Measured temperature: **-8** °C
